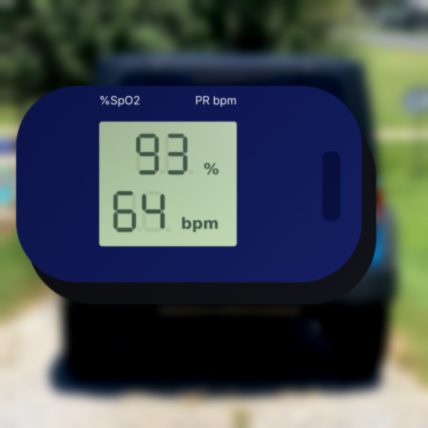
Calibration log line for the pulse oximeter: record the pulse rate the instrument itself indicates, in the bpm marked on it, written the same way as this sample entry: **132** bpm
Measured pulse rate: **64** bpm
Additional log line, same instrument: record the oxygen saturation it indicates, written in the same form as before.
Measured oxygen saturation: **93** %
